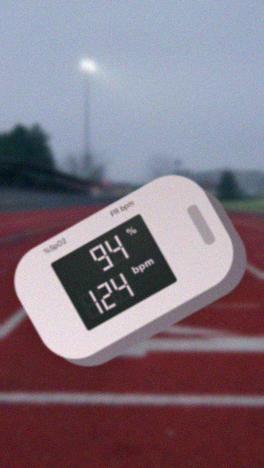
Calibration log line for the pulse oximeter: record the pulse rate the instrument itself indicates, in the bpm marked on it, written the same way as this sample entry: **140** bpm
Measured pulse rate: **124** bpm
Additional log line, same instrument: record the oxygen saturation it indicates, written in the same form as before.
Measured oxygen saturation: **94** %
